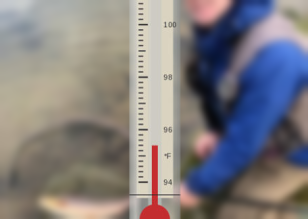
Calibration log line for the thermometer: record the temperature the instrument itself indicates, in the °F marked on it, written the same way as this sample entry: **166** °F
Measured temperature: **95.4** °F
